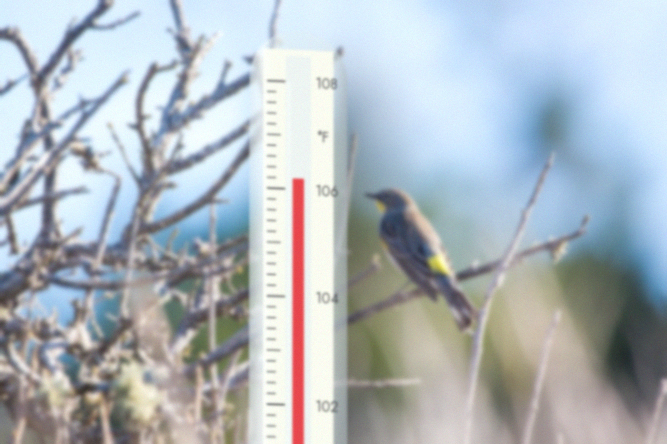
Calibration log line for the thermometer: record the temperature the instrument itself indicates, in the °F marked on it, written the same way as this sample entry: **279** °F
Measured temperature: **106.2** °F
